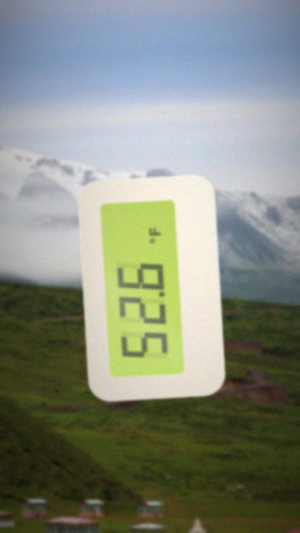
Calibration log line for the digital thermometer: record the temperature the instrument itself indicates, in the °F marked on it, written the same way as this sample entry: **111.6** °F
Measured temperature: **52.6** °F
